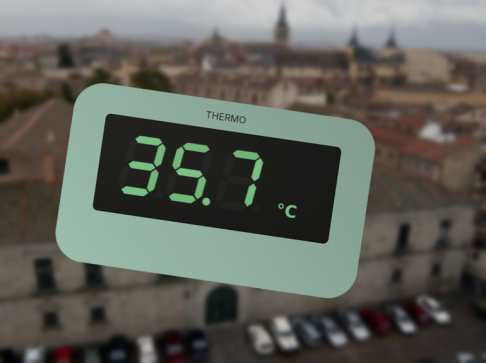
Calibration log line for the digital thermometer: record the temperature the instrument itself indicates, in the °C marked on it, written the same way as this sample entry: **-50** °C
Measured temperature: **35.7** °C
